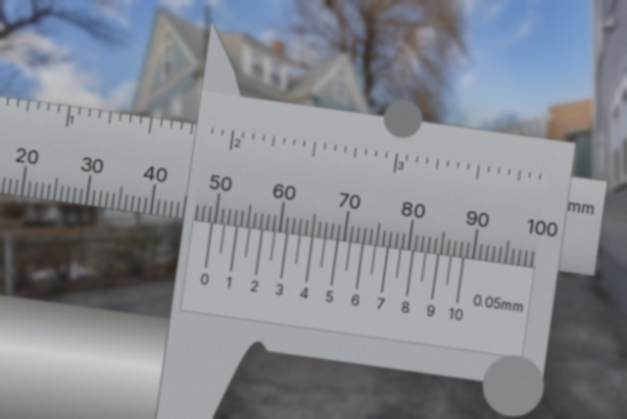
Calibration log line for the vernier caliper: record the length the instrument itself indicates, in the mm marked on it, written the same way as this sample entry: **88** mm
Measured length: **49.5** mm
